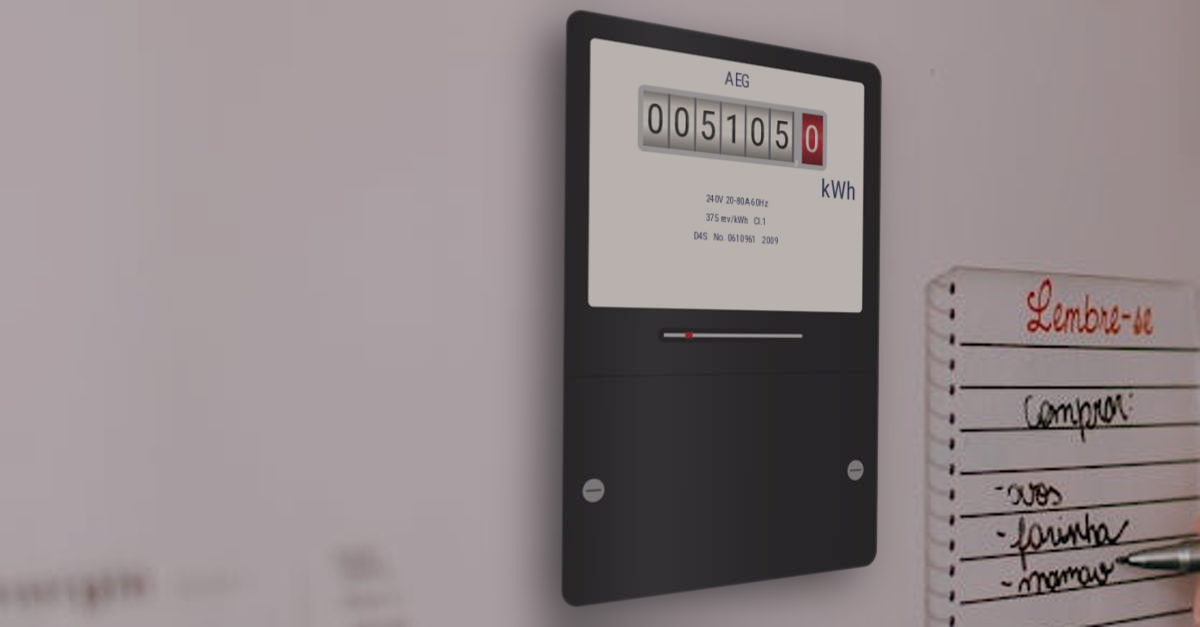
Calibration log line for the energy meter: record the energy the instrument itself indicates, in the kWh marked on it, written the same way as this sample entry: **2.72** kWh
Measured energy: **5105.0** kWh
